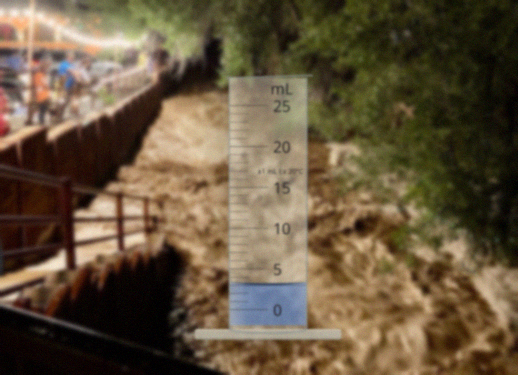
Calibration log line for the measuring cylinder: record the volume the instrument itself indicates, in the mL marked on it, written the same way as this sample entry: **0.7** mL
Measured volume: **3** mL
